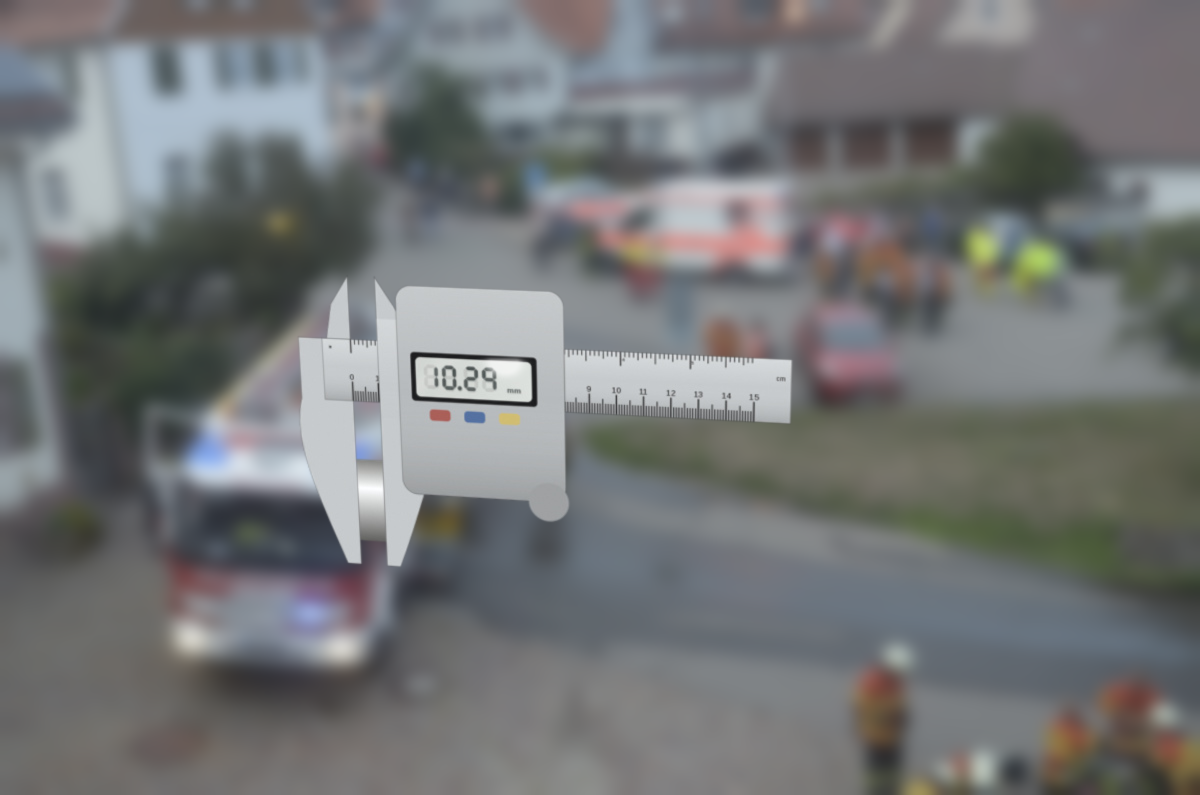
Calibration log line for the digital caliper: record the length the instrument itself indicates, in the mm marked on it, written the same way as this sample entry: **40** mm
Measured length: **10.29** mm
